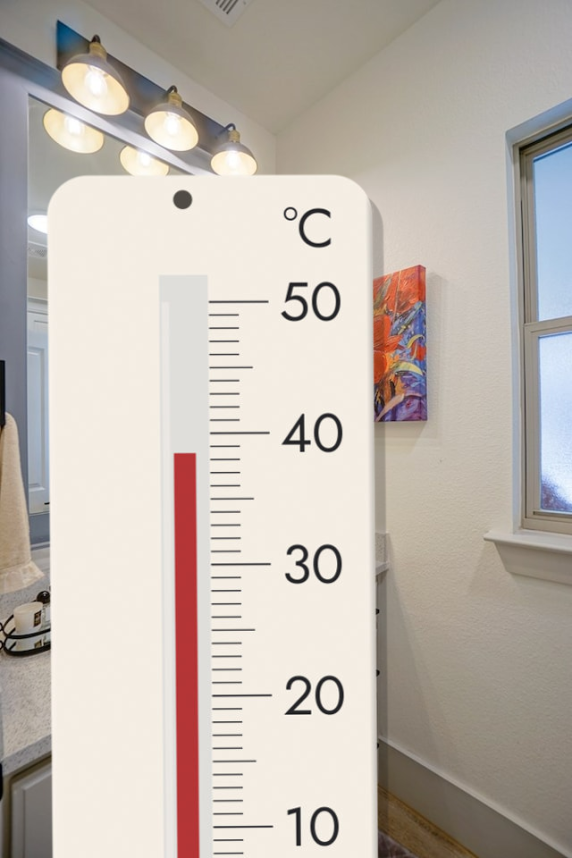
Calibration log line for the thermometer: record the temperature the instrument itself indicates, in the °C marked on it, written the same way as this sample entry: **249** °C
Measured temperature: **38.5** °C
